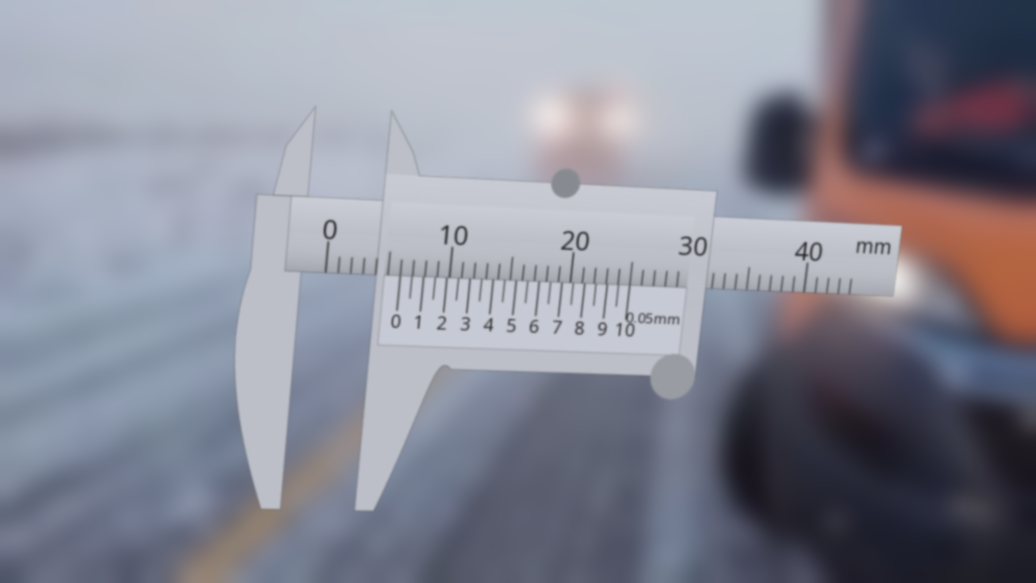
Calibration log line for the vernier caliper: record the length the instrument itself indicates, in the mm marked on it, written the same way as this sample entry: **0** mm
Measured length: **6.0** mm
